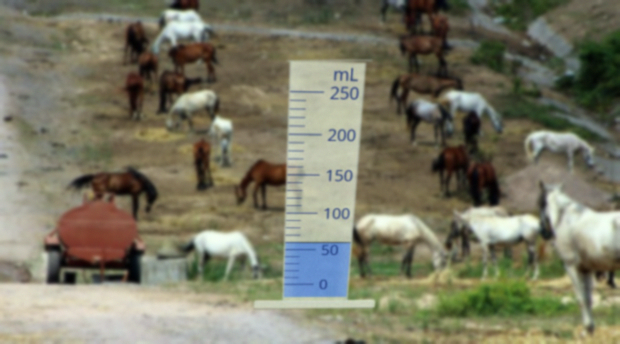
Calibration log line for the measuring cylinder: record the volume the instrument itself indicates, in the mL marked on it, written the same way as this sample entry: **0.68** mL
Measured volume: **60** mL
